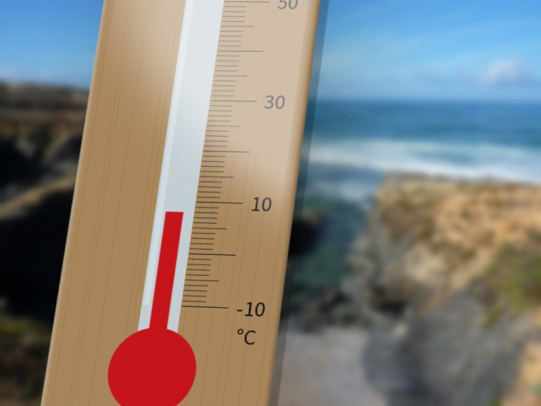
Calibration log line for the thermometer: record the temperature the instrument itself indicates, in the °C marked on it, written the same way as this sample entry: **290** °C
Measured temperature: **8** °C
